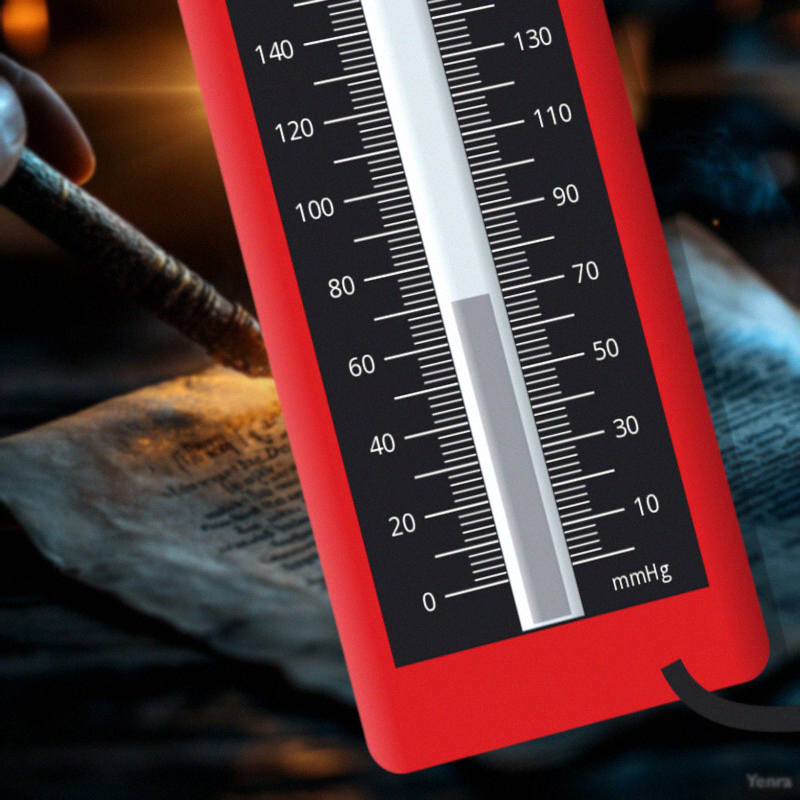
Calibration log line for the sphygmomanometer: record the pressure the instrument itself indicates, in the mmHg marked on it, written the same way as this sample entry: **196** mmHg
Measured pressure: **70** mmHg
